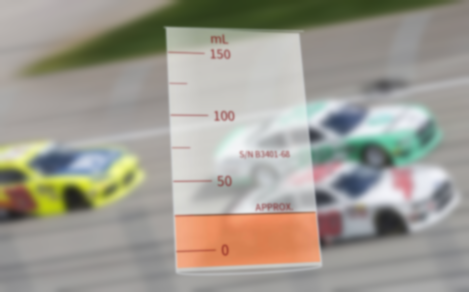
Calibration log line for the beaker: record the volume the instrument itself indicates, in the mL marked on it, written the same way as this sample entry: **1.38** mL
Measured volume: **25** mL
